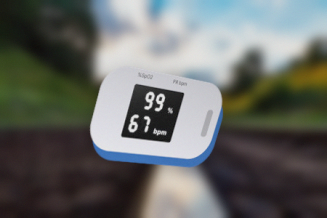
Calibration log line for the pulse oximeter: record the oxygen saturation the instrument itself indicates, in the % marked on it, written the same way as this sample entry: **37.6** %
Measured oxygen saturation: **99** %
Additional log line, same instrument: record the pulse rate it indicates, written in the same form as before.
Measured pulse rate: **67** bpm
